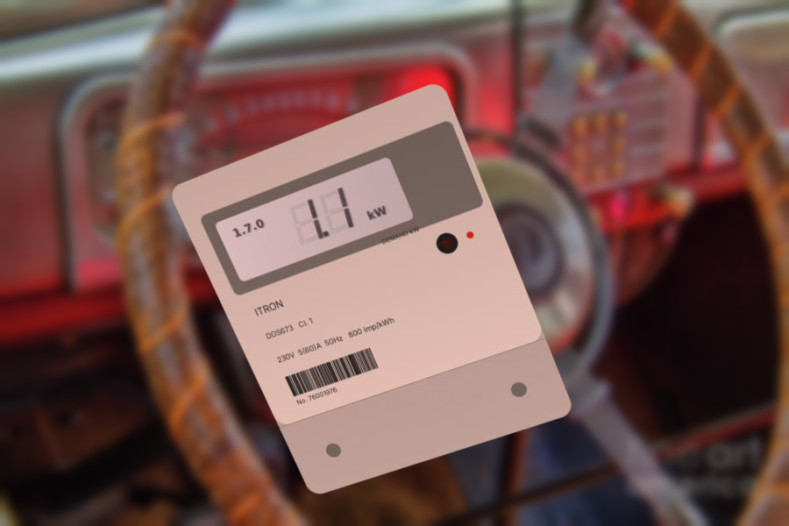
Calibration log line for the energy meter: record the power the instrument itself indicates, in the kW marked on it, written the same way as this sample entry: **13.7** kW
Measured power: **1.1** kW
